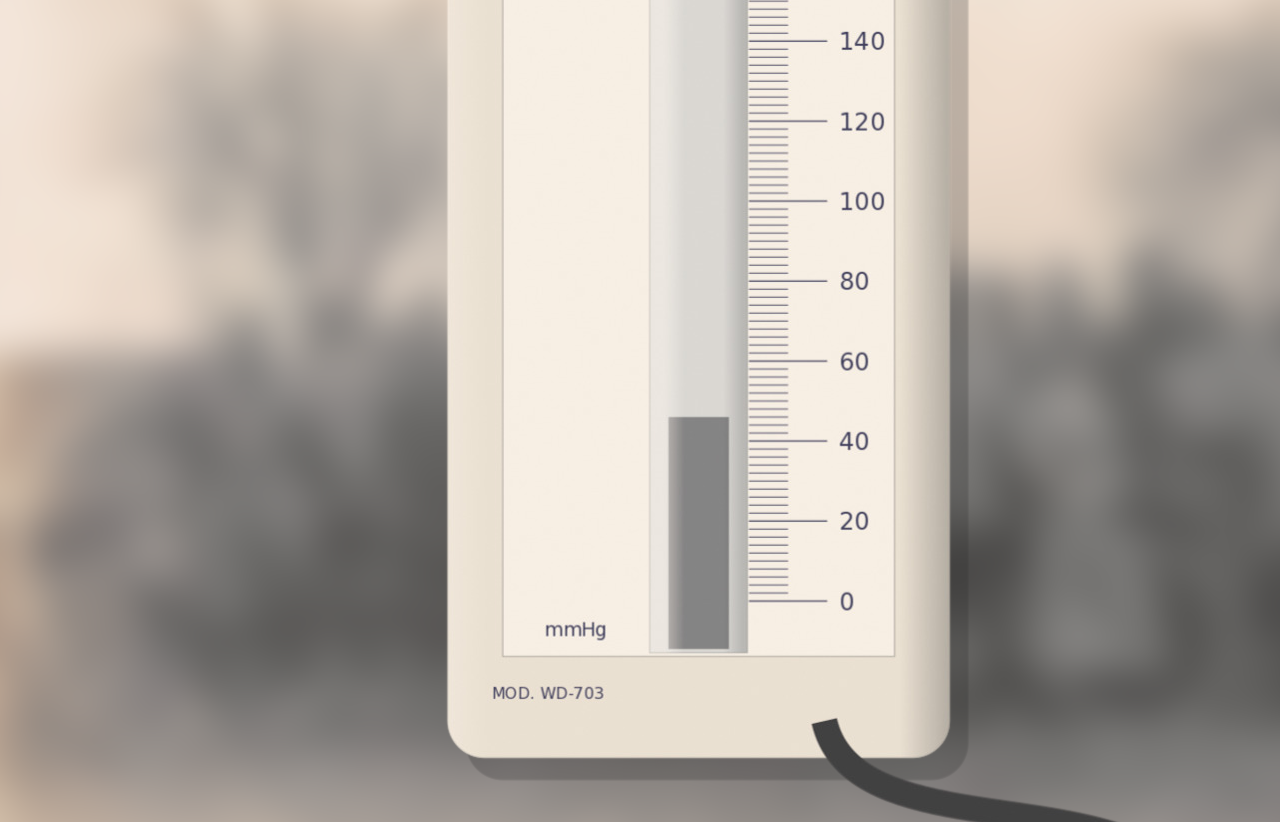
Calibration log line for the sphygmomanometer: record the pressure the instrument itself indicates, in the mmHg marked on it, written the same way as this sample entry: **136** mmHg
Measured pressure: **46** mmHg
